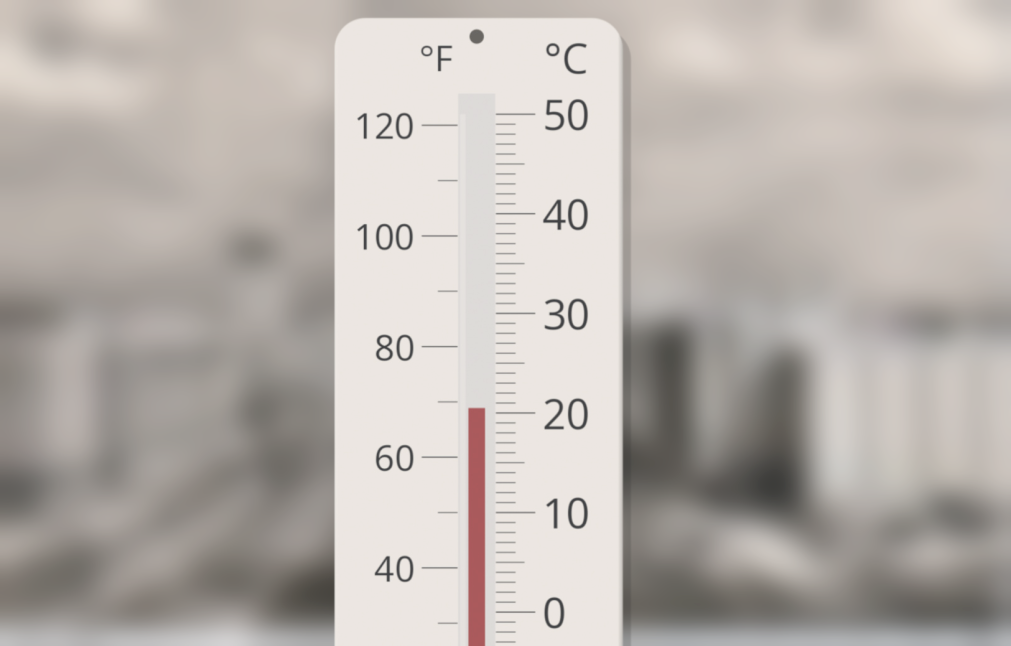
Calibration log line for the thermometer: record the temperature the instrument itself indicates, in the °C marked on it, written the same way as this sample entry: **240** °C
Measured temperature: **20.5** °C
